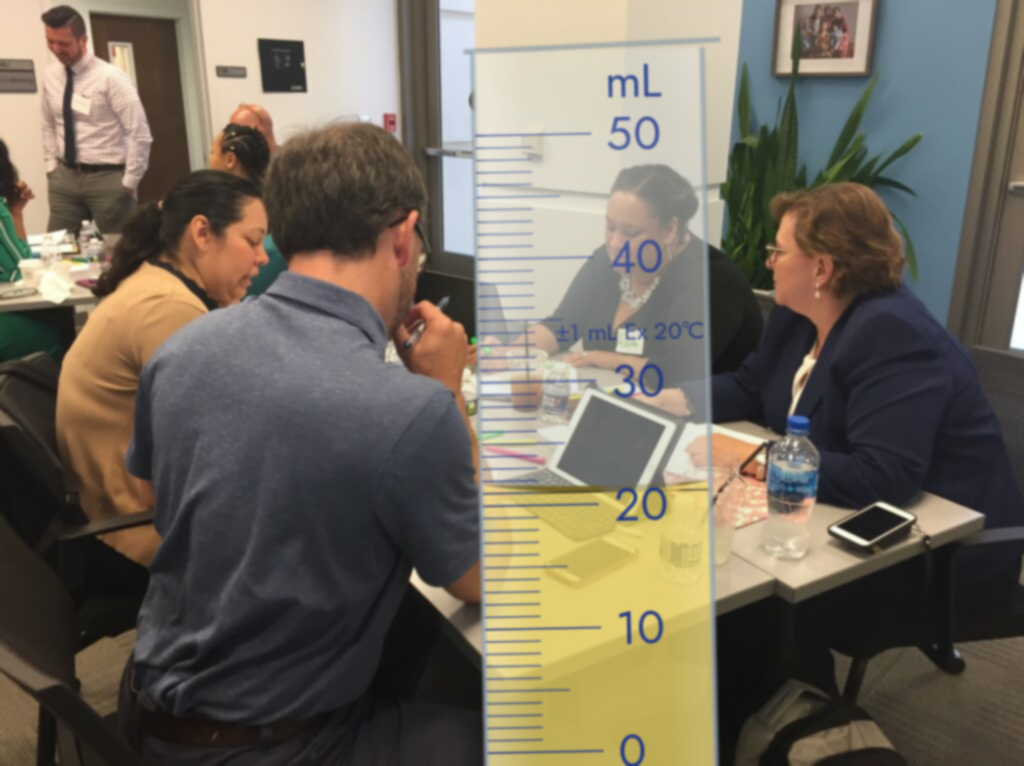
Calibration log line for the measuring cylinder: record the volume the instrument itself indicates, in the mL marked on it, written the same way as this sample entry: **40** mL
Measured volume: **21** mL
